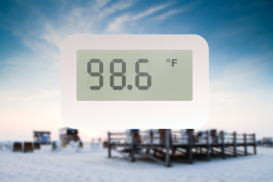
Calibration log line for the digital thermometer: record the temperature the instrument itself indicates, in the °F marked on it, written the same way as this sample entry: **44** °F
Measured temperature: **98.6** °F
